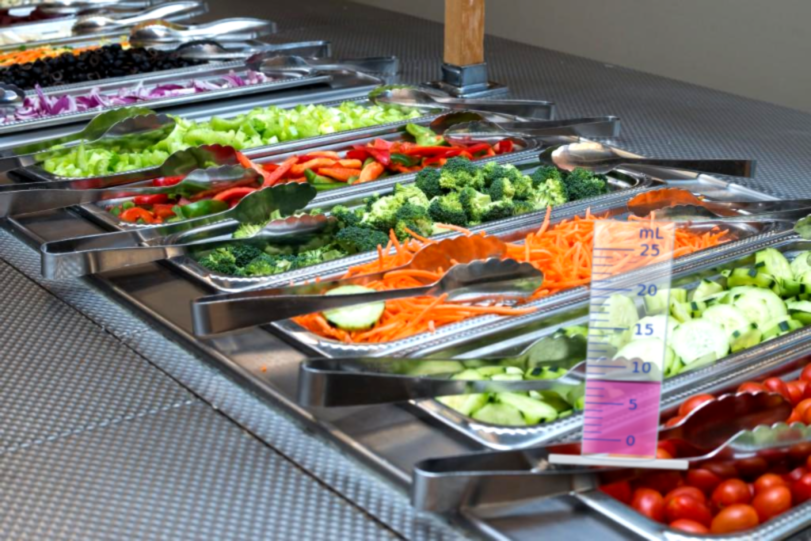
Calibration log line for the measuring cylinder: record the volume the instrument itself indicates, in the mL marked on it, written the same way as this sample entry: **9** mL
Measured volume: **8** mL
